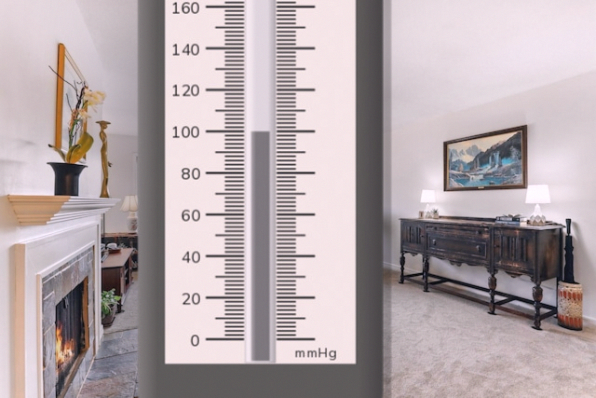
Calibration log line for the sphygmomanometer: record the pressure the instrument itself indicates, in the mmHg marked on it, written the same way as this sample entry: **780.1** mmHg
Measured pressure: **100** mmHg
